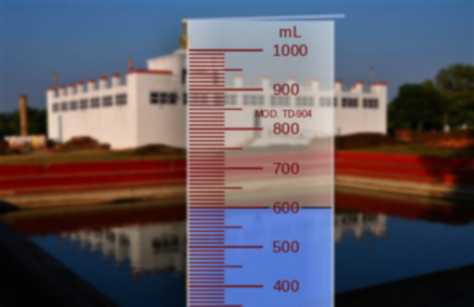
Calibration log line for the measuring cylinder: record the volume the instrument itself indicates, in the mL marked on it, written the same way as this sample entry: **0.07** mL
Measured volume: **600** mL
